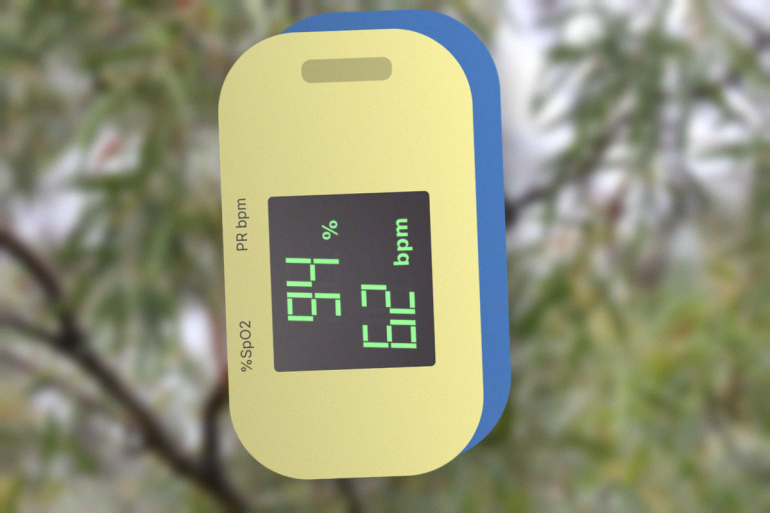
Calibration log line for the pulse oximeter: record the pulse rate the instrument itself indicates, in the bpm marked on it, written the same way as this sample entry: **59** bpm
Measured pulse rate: **62** bpm
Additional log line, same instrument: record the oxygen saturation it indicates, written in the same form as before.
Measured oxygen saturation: **94** %
